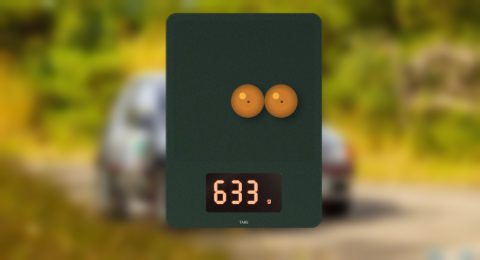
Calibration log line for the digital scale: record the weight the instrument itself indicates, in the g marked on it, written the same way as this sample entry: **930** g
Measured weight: **633** g
